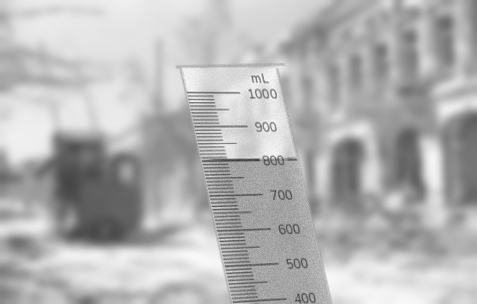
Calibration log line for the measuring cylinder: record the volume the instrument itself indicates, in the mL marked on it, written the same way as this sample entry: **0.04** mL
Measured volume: **800** mL
